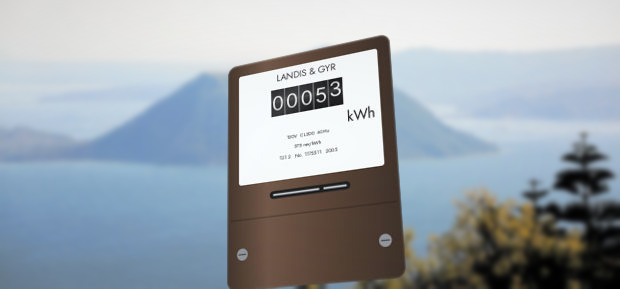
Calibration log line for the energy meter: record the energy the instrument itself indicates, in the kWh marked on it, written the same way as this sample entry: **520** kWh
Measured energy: **53** kWh
